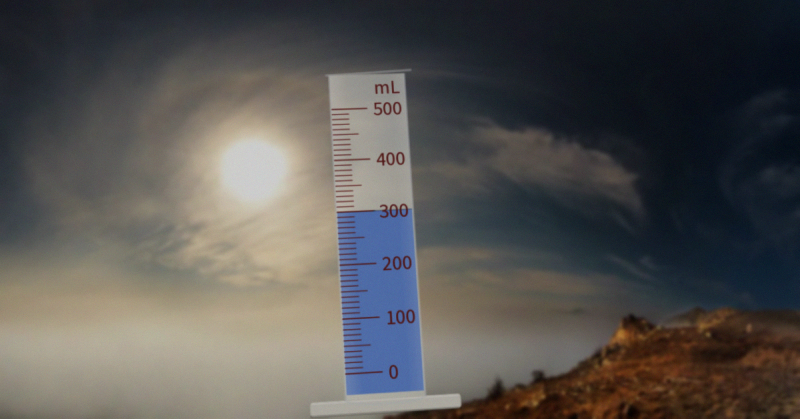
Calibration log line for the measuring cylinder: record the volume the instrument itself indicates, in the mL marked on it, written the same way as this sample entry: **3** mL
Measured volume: **300** mL
